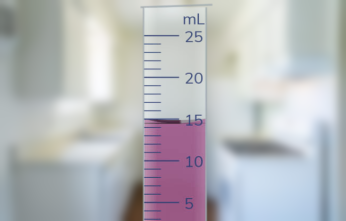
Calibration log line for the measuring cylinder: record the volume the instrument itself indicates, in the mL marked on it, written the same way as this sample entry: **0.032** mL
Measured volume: **14.5** mL
